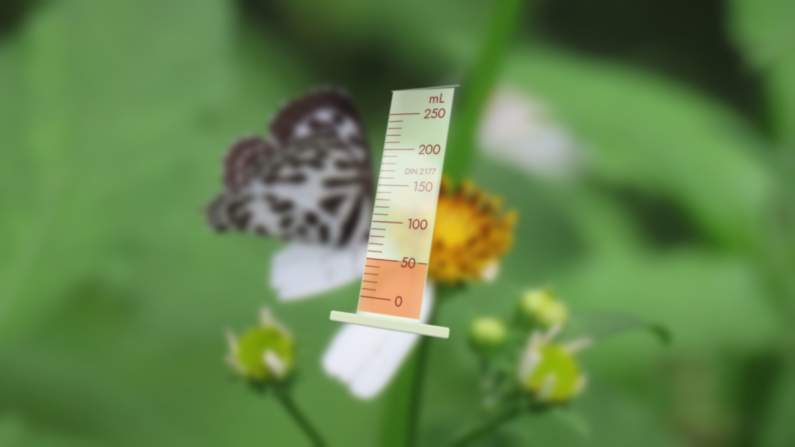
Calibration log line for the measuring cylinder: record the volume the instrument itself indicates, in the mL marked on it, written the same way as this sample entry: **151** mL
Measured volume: **50** mL
